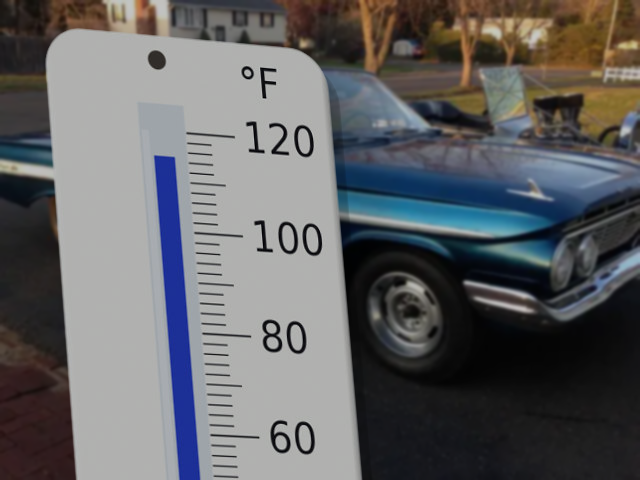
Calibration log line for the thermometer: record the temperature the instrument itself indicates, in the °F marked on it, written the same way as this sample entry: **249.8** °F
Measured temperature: **115** °F
